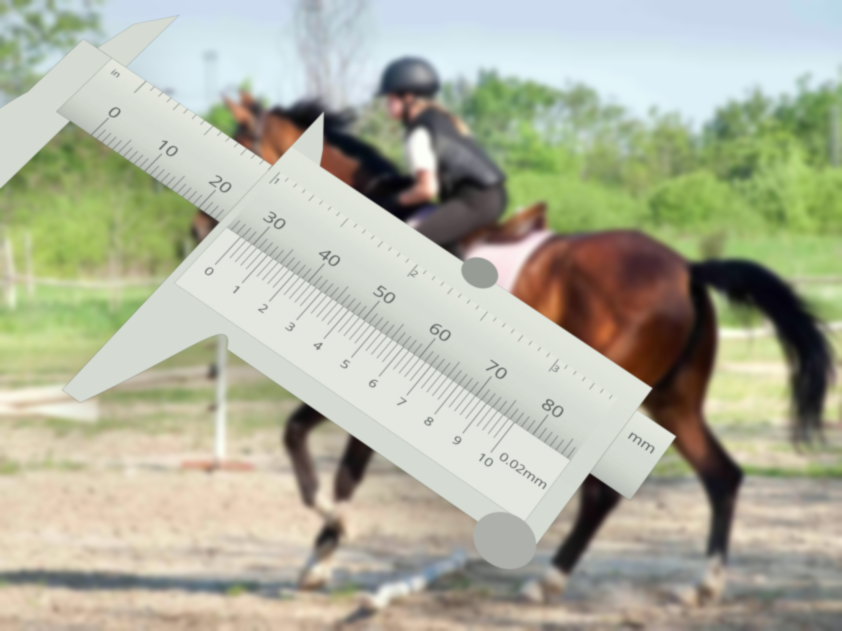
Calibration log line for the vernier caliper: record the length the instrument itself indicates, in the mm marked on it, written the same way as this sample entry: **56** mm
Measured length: **27.8** mm
